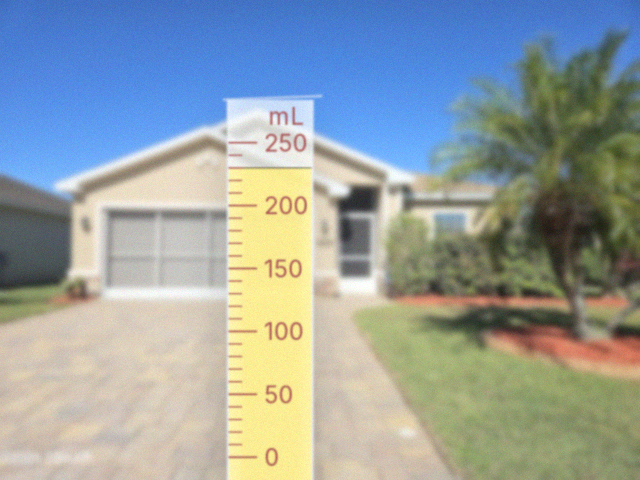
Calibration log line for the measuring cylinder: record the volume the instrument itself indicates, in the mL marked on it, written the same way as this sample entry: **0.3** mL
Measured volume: **230** mL
